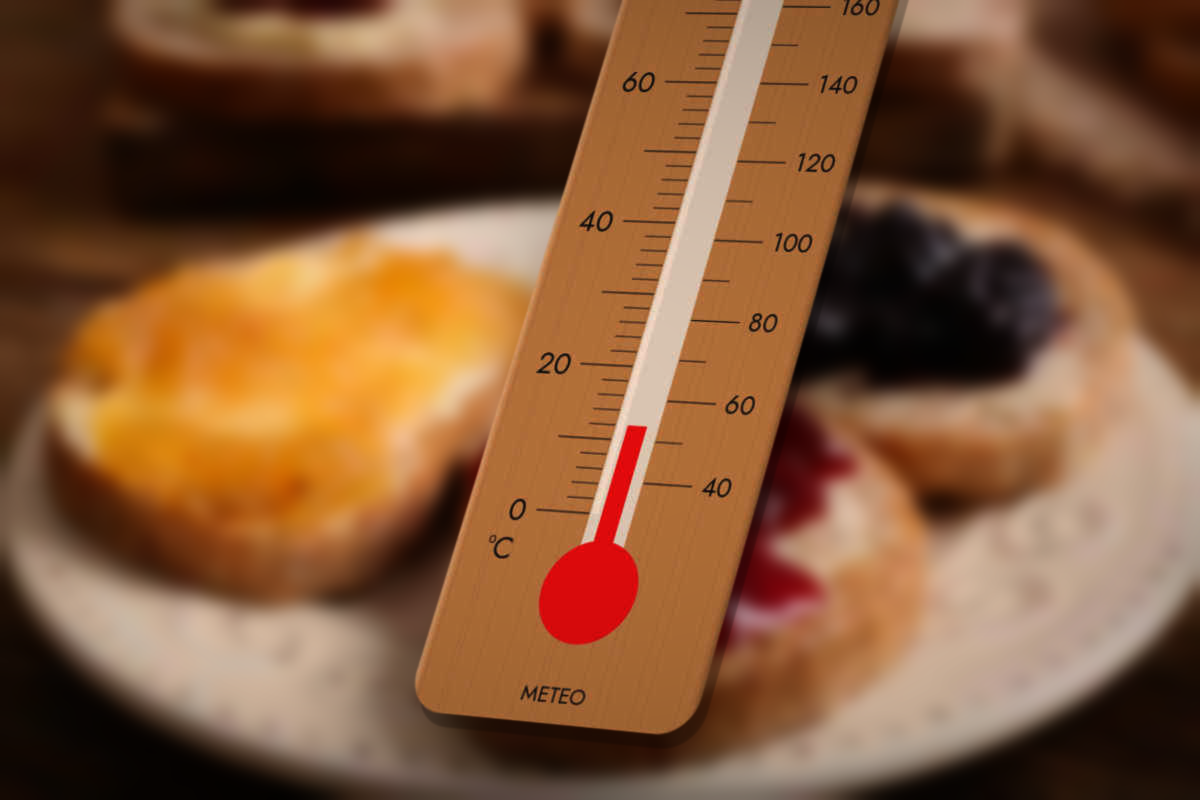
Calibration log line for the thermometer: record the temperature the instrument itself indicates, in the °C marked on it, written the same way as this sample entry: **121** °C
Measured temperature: **12** °C
